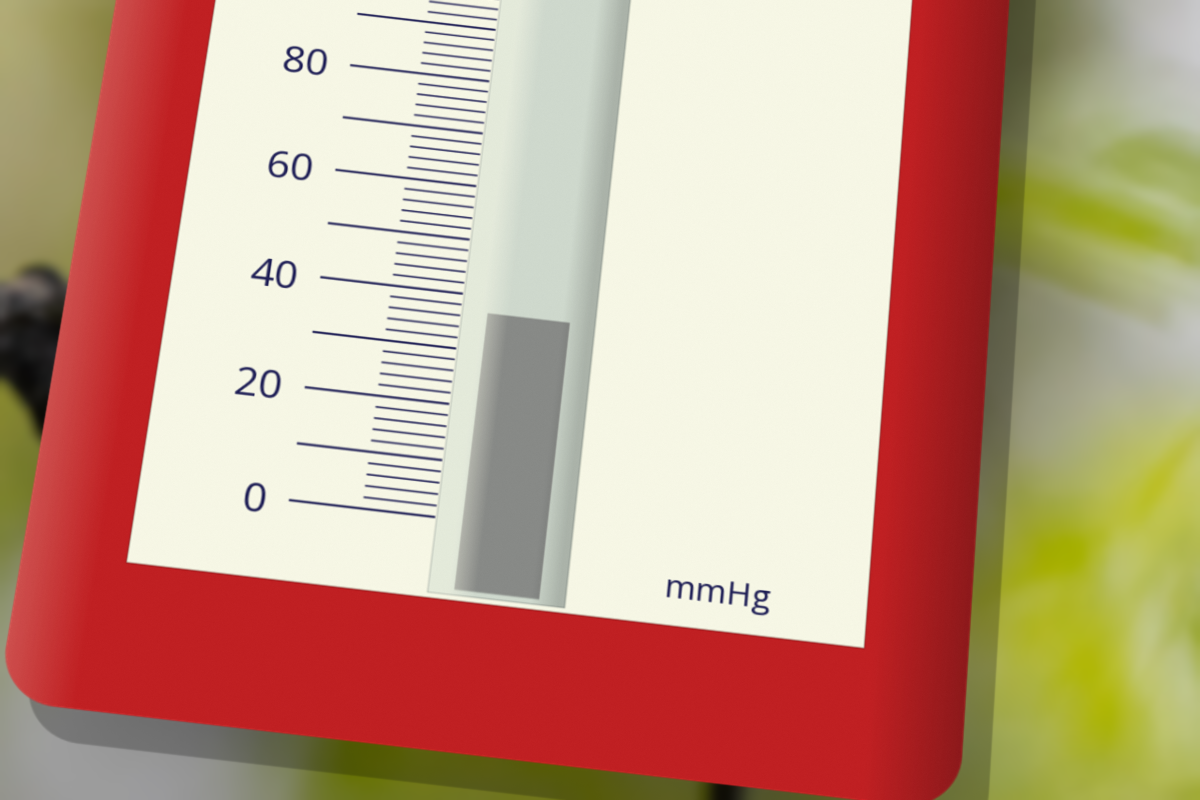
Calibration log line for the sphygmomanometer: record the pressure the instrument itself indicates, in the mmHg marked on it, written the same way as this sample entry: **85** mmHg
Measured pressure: **37** mmHg
